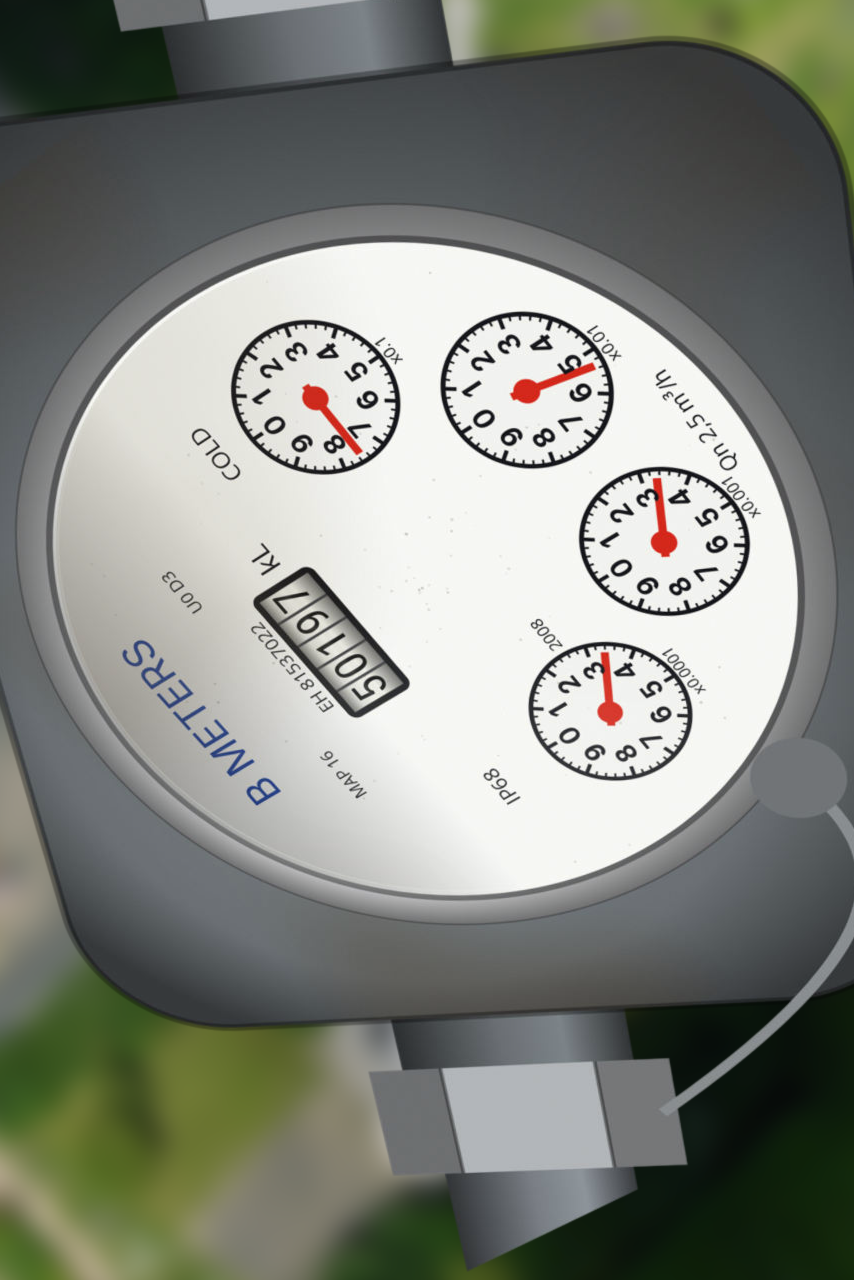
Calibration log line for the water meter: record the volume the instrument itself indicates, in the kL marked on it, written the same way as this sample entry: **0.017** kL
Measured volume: **50197.7533** kL
